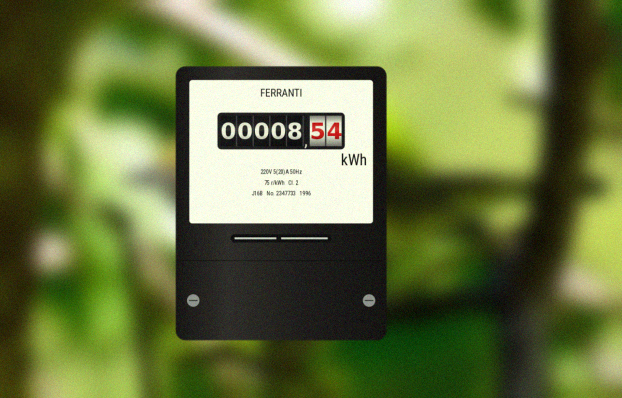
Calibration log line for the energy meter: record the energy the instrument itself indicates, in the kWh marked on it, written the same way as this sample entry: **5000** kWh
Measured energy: **8.54** kWh
